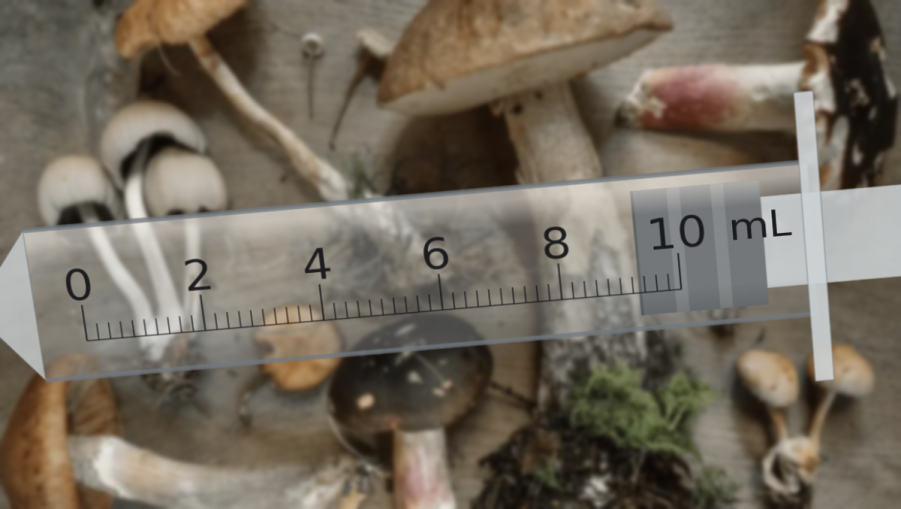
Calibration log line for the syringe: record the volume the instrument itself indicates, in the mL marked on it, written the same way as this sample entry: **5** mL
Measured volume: **9.3** mL
